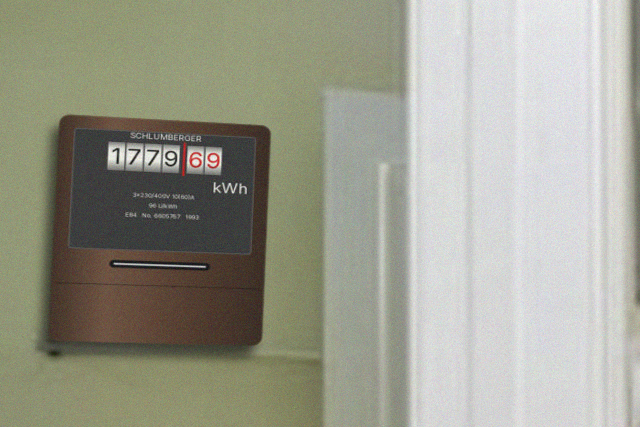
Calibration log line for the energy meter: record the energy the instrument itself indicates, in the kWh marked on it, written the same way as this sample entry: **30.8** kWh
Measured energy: **1779.69** kWh
